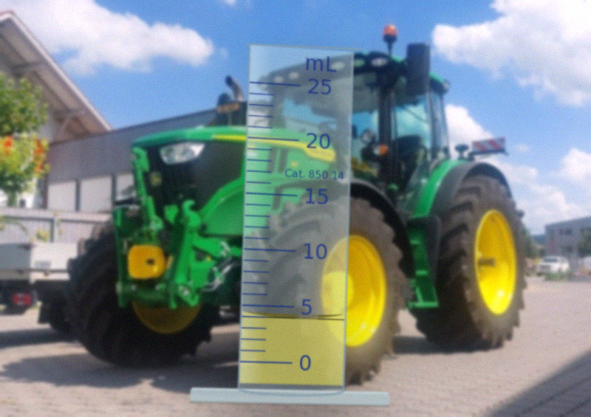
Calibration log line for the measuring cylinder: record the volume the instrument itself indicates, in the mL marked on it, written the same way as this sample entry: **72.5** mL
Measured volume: **4** mL
